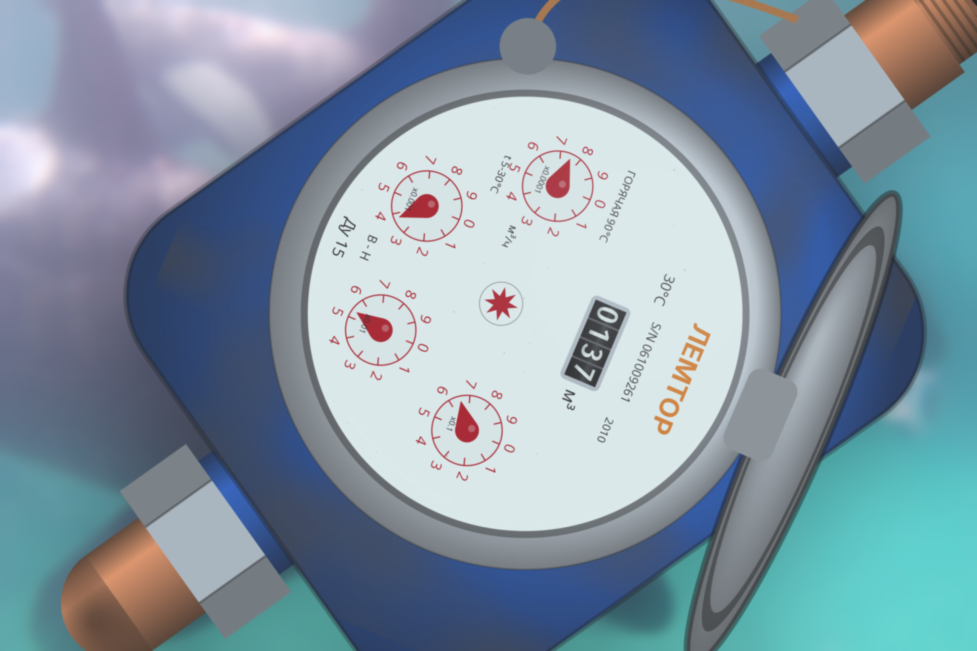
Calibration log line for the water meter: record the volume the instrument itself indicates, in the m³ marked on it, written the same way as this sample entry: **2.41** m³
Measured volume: **137.6537** m³
